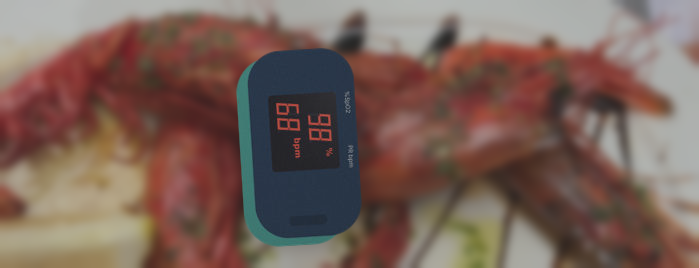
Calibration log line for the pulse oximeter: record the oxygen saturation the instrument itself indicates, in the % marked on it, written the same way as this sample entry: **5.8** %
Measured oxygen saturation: **98** %
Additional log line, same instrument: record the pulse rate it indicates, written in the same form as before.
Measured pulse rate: **68** bpm
